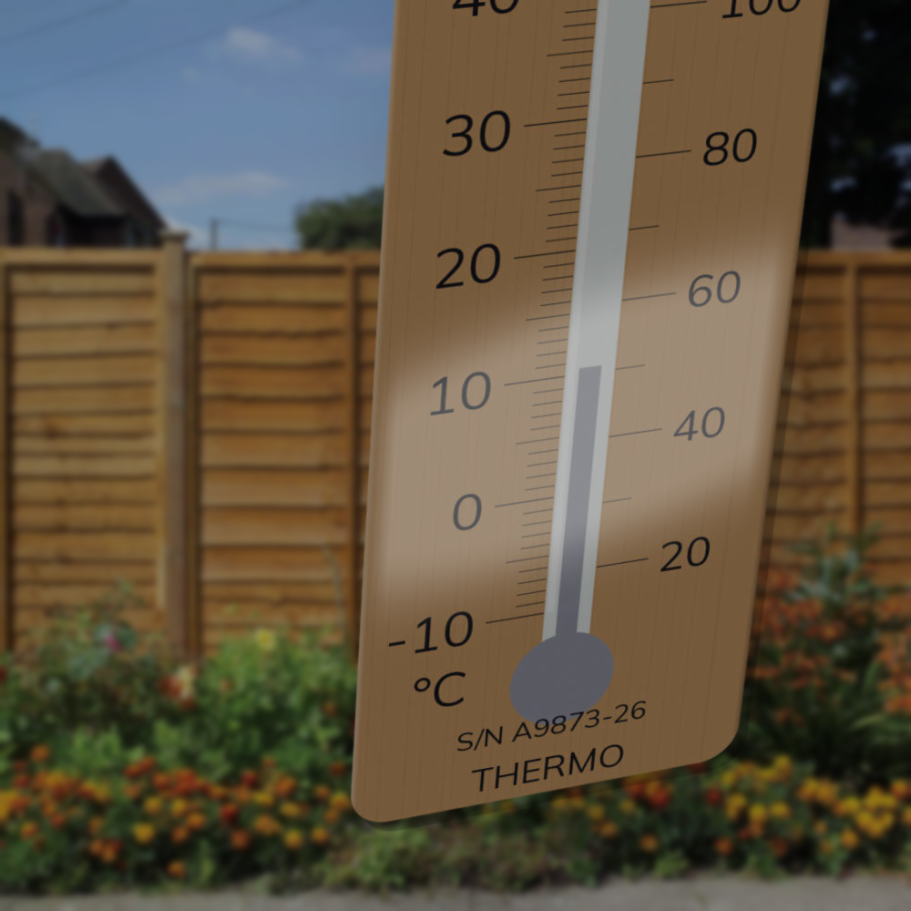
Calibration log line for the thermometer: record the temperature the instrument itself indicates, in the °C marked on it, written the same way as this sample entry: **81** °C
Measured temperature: **10.5** °C
